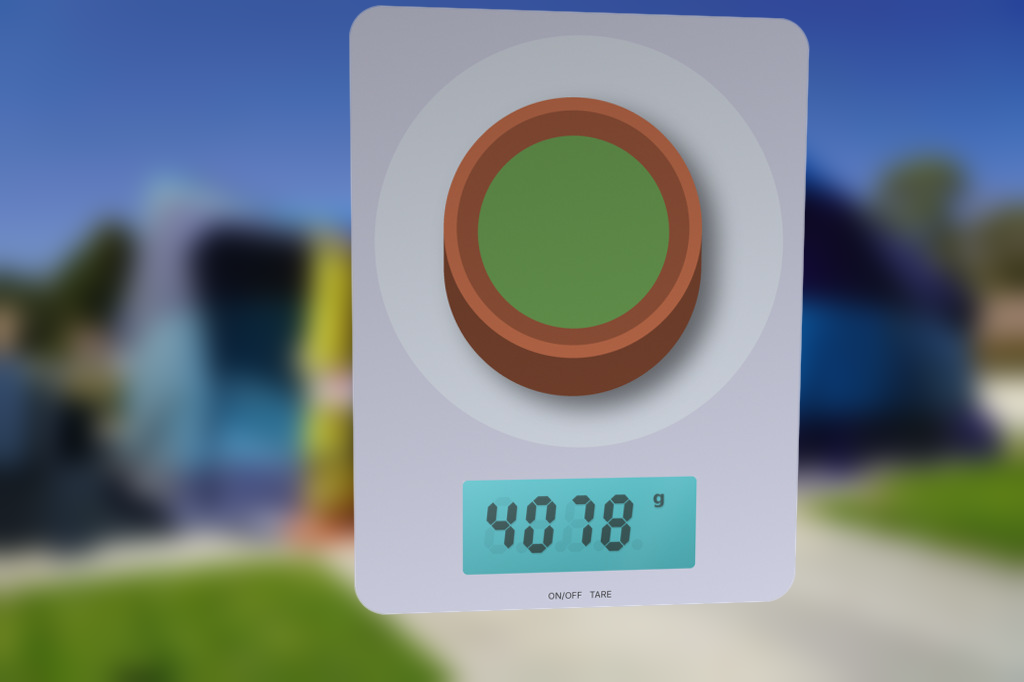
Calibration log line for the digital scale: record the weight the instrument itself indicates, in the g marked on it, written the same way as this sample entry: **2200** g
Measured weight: **4078** g
